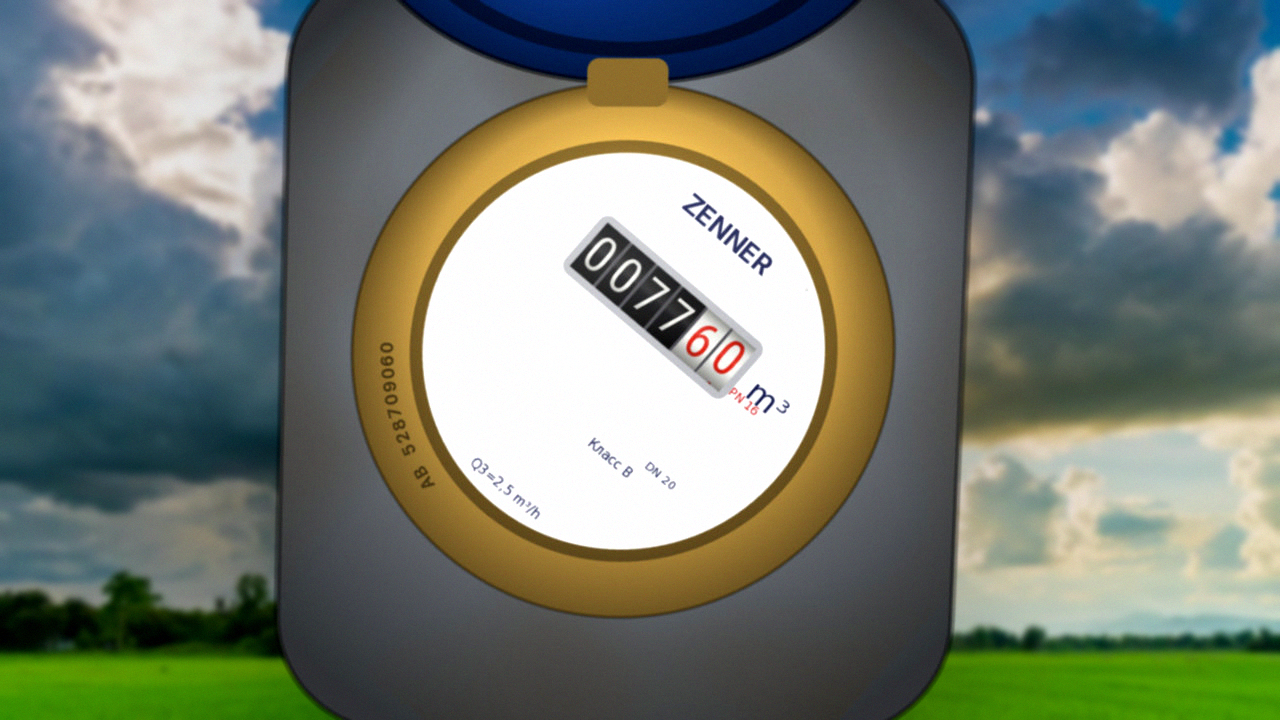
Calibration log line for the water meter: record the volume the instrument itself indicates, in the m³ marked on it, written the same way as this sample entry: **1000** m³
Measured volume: **77.60** m³
